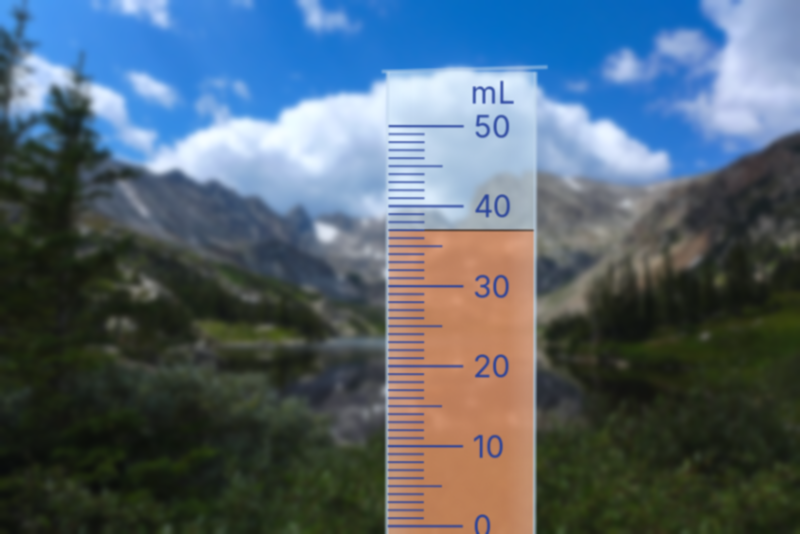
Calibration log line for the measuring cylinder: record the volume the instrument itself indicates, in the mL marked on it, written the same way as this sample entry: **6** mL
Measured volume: **37** mL
